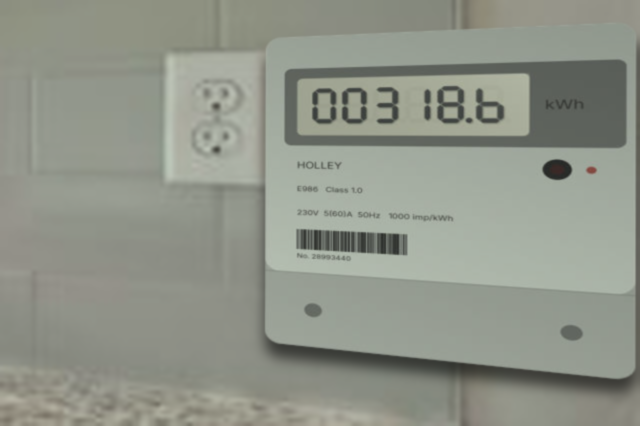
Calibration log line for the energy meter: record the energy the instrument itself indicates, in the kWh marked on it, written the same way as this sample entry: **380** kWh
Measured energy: **318.6** kWh
